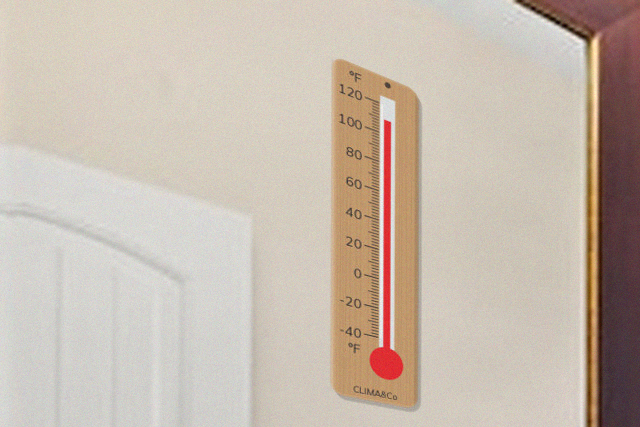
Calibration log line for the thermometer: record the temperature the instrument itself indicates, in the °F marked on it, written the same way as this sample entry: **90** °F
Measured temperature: **110** °F
